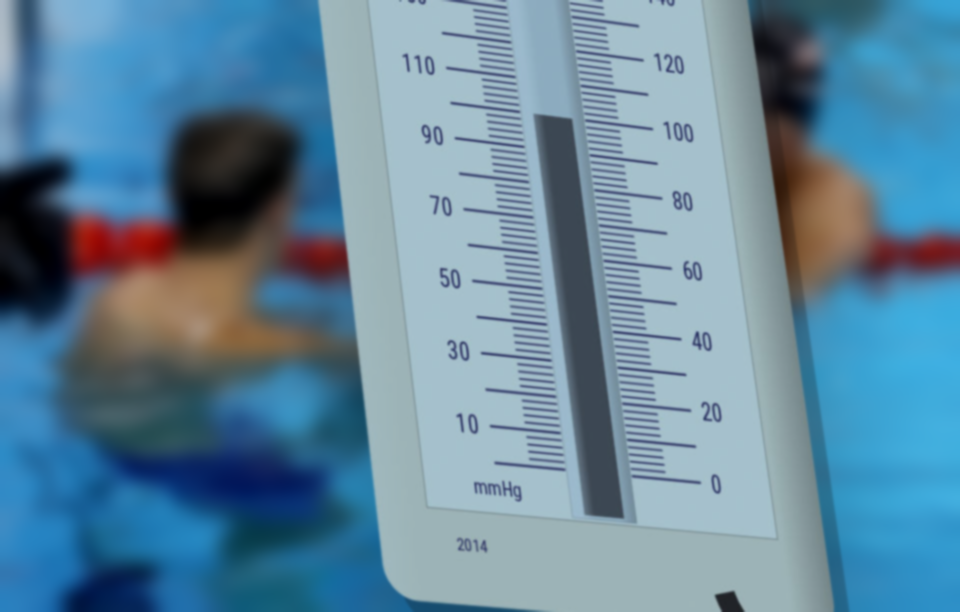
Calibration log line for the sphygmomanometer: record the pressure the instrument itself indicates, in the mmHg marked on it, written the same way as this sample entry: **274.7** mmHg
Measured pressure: **100** mmHg
